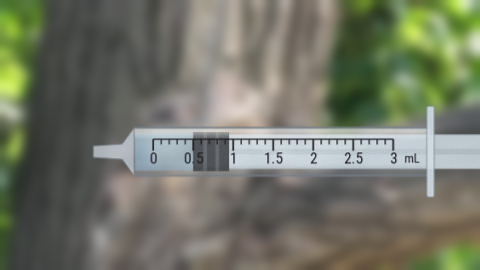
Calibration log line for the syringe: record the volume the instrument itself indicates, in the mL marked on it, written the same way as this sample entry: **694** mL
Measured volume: **0.5** mL
